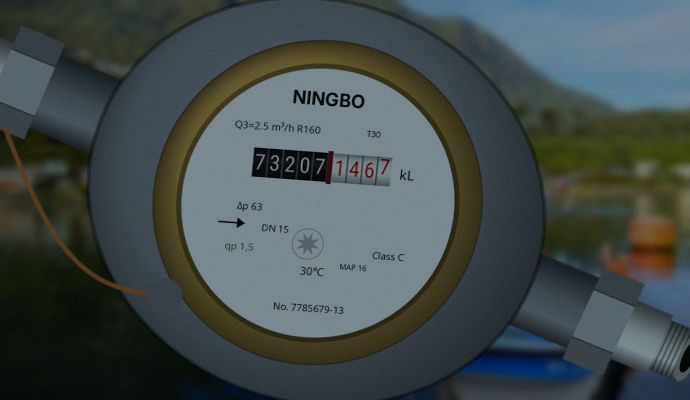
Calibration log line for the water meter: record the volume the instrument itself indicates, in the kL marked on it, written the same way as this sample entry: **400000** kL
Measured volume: **73207.1467** kL
